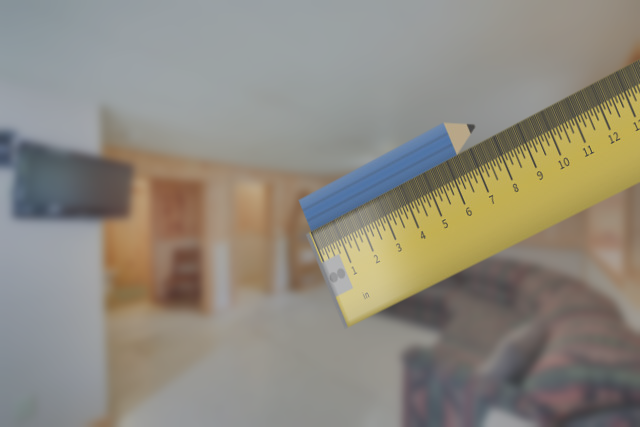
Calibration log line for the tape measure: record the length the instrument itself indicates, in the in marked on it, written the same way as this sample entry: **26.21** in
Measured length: **7.5** in
